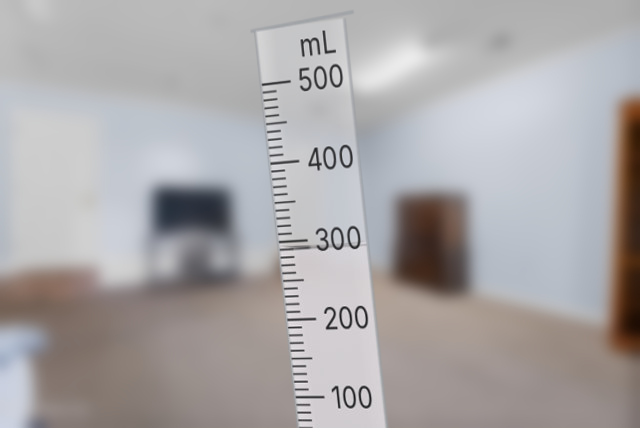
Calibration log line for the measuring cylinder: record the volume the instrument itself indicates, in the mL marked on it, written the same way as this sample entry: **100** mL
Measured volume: **290** mL
